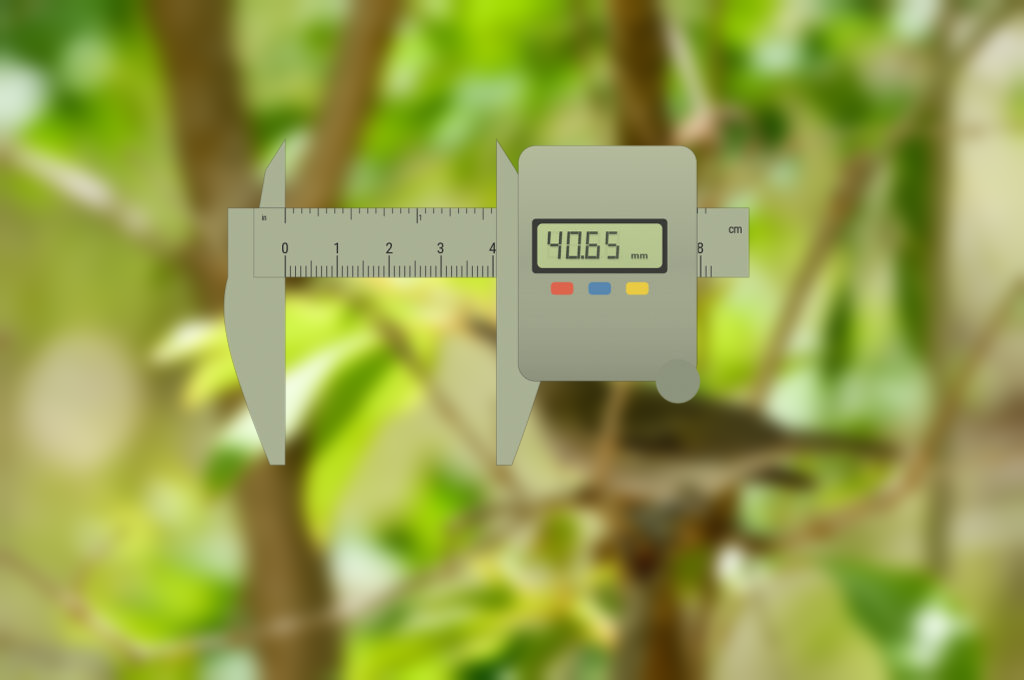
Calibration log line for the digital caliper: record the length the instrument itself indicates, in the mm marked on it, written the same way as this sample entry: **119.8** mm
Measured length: **40.65** mm
